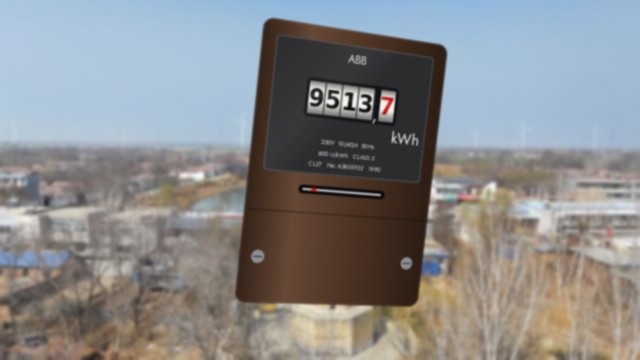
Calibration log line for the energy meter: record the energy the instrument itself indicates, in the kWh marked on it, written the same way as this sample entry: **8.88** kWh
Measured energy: **9513.7** kWh
